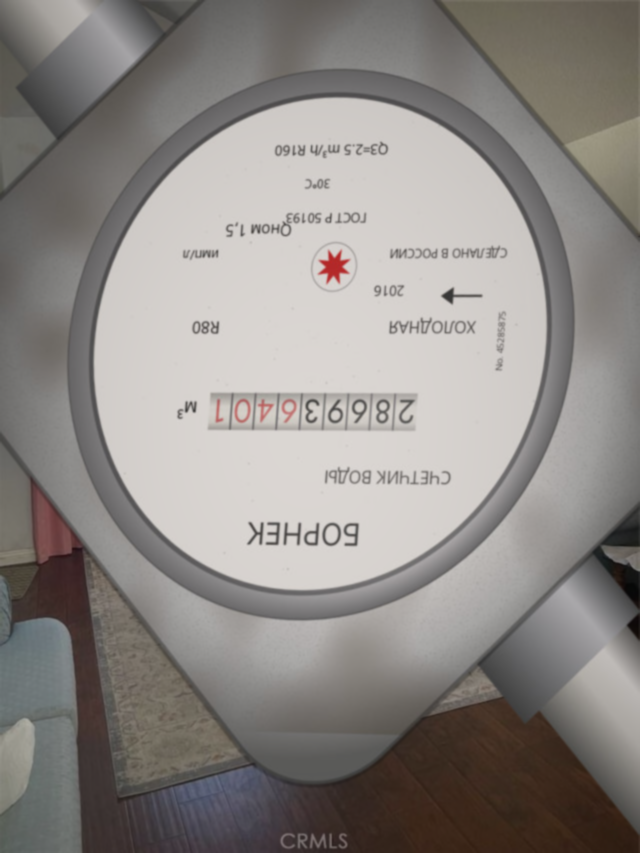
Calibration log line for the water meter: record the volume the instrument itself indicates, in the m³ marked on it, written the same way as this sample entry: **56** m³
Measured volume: **28693.6401** m³
